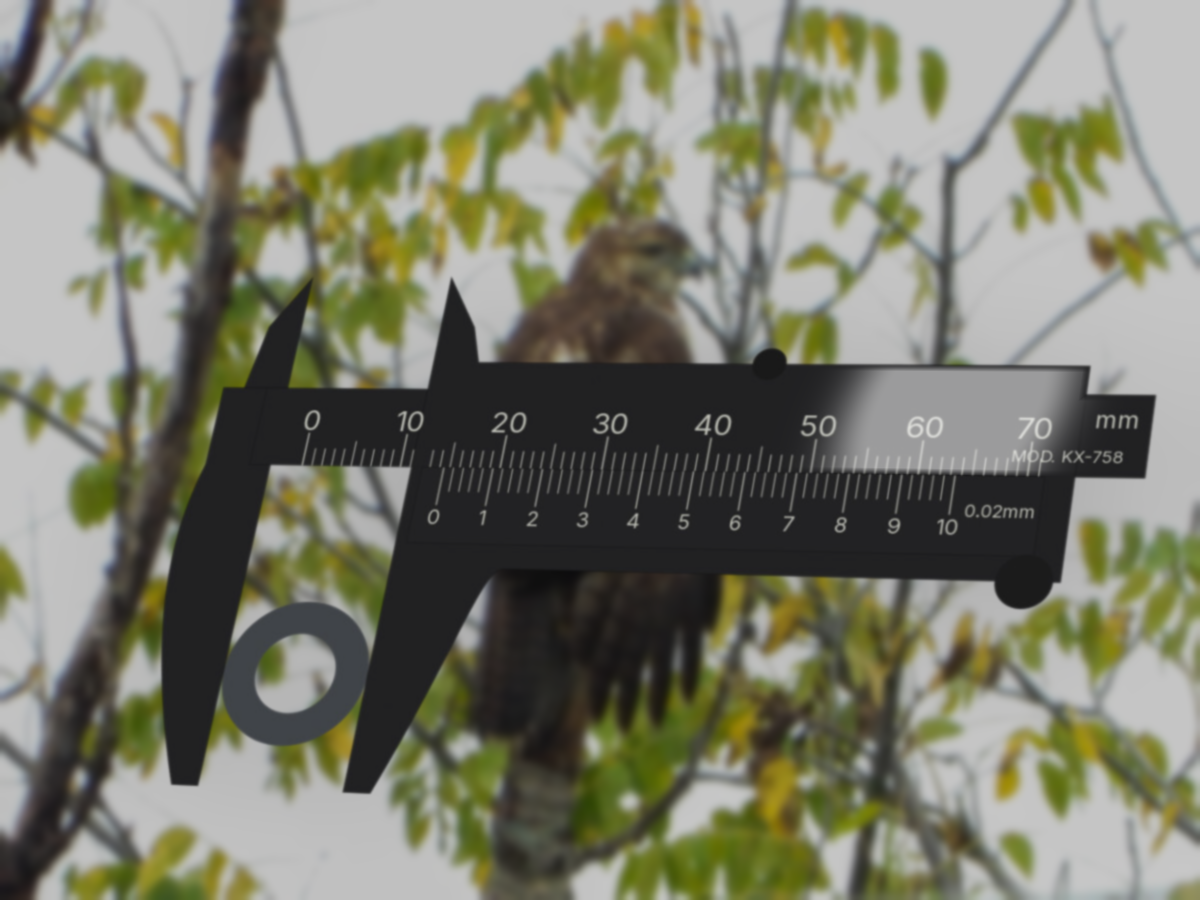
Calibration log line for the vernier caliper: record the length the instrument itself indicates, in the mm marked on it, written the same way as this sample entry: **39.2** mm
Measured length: **14.4** mm
